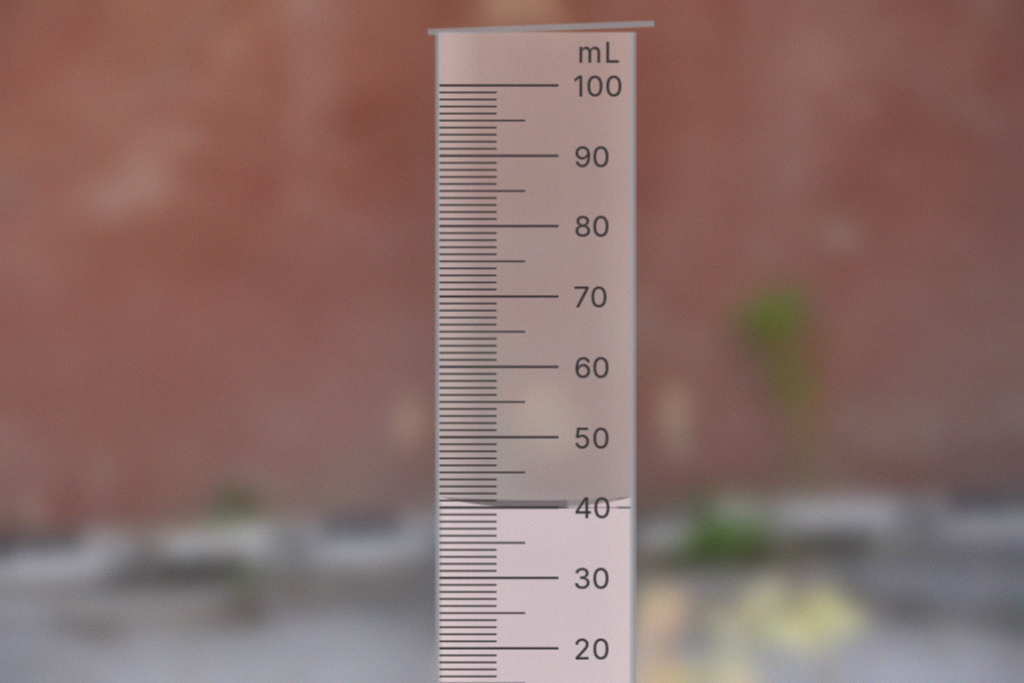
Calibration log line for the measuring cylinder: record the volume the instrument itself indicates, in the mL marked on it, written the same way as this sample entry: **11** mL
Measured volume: **40** mL
